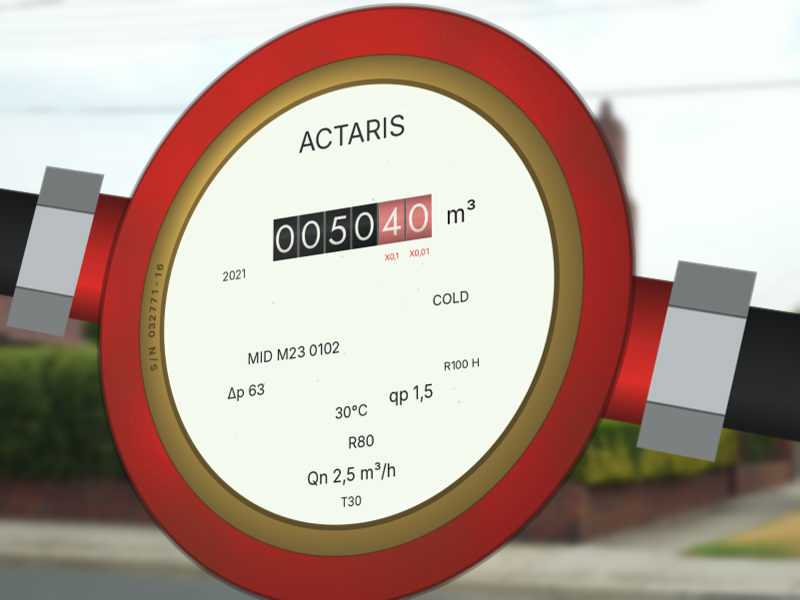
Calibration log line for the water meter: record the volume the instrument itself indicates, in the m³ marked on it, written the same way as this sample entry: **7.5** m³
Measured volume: **50.40** m³
